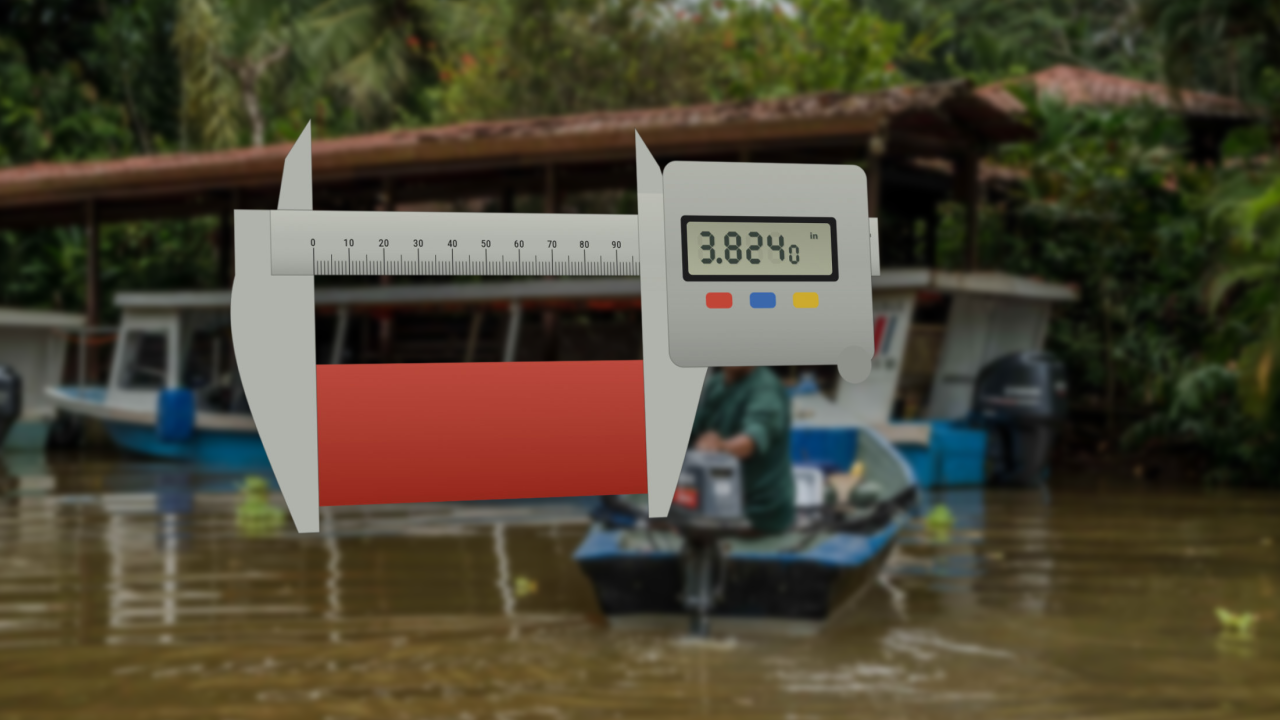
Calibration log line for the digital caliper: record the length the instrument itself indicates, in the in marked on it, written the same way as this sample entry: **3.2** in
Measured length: **3.8240** in
